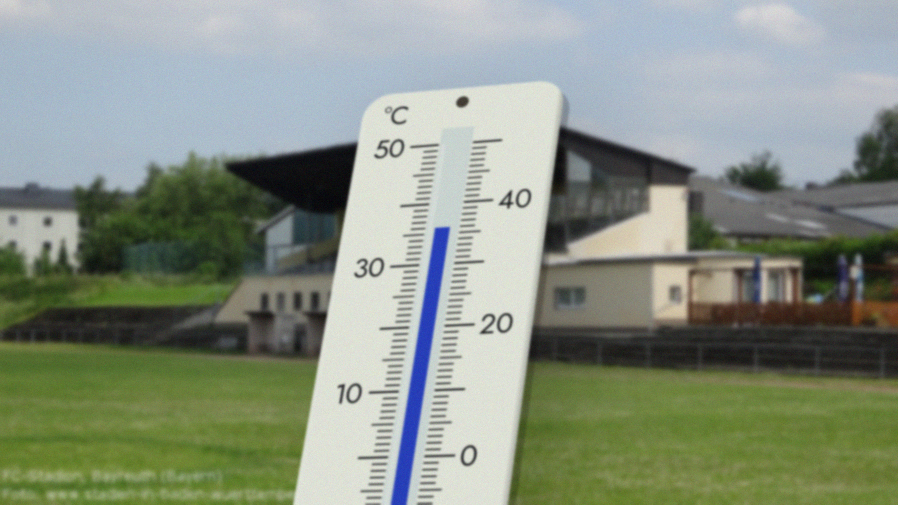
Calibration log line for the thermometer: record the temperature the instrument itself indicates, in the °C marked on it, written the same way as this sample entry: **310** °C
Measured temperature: **36** °C
